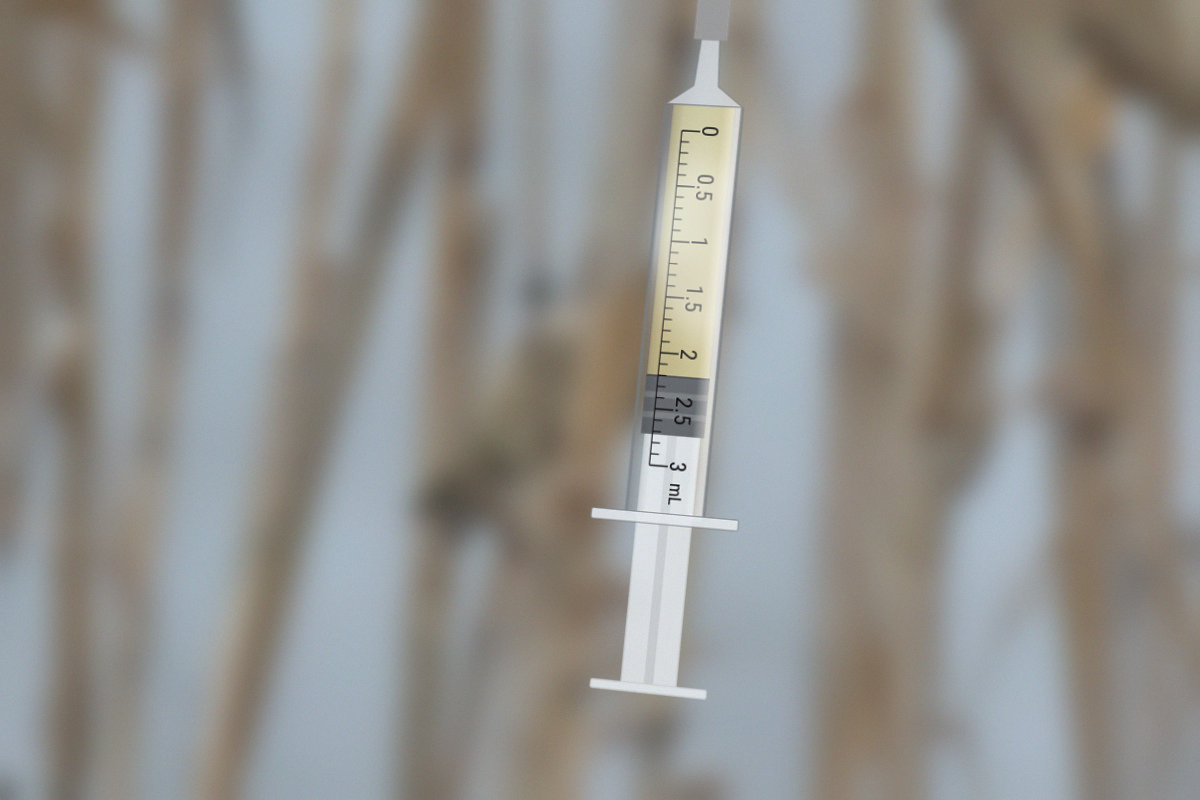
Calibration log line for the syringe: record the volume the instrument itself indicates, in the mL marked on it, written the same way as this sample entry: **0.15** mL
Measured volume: **2.2** mL
